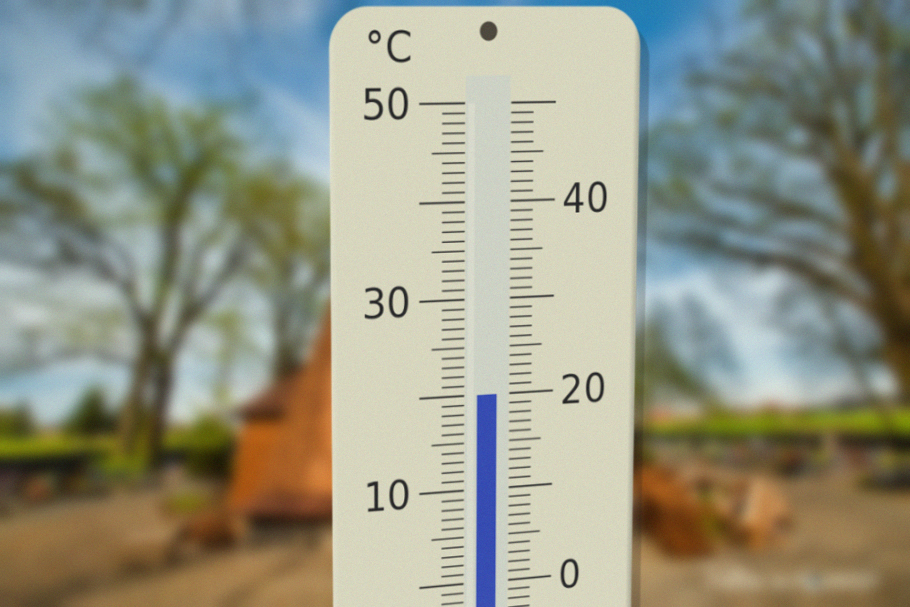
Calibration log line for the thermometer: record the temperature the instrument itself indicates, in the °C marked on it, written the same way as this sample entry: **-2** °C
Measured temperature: **20** °C
